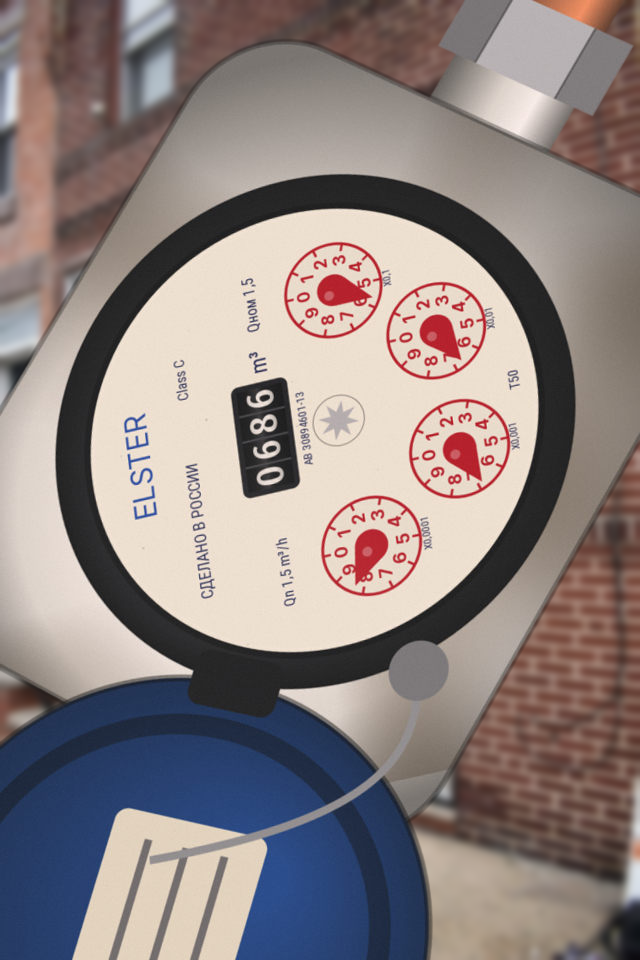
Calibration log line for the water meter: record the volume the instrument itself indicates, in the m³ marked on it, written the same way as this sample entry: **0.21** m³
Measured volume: **686.5668** m³
